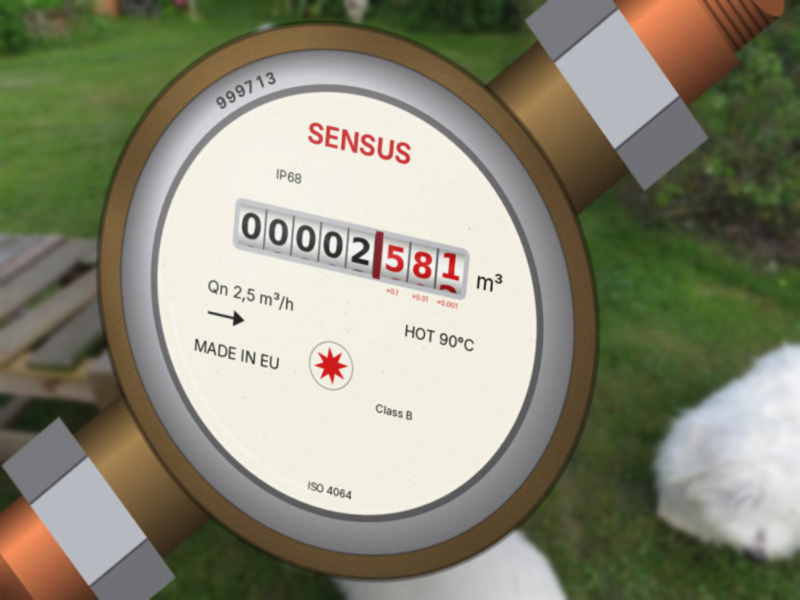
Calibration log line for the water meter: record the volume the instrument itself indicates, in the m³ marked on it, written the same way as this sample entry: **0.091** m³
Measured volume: **2.581** m³
